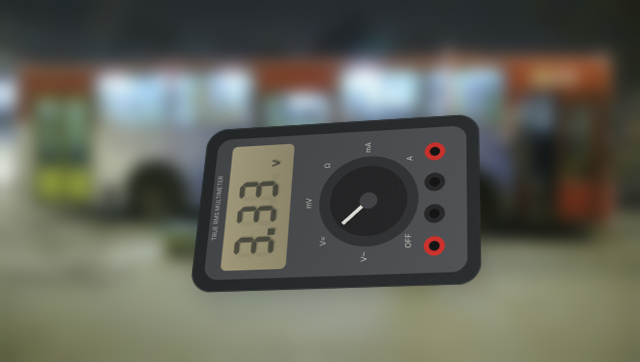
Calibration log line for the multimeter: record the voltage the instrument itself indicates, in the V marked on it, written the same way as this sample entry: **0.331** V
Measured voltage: **3.33** V
